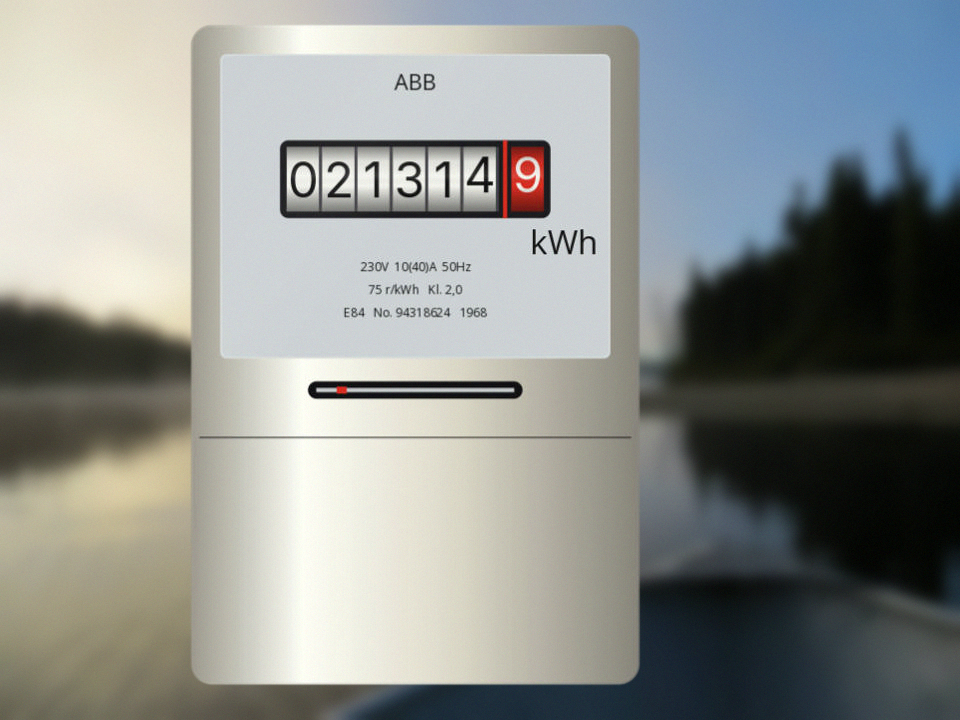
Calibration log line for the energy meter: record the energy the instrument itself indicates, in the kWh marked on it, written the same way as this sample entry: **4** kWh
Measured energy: **21314.9** kWh
